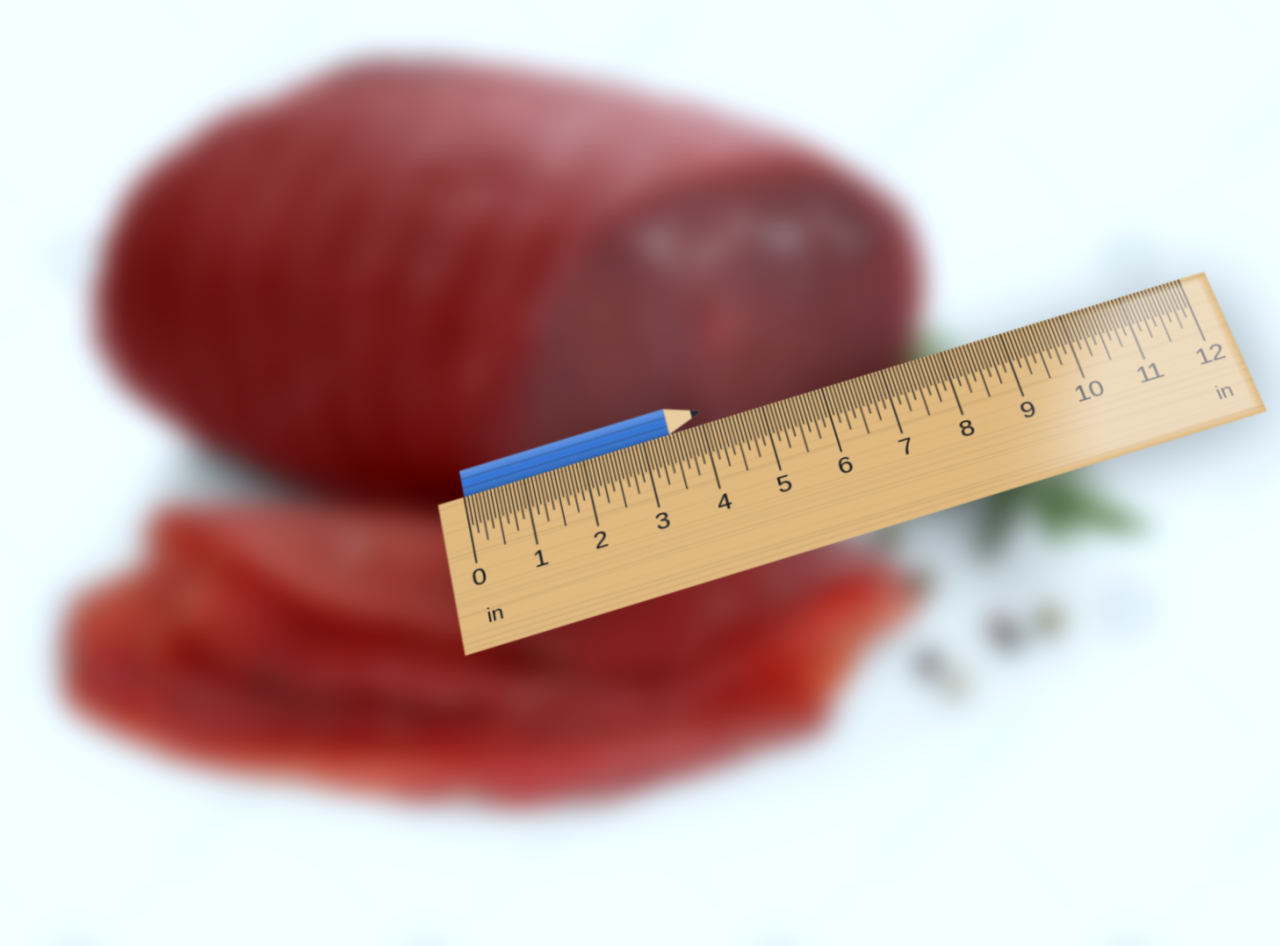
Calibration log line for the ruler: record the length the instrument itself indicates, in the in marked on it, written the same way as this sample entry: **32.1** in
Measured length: **4** in
